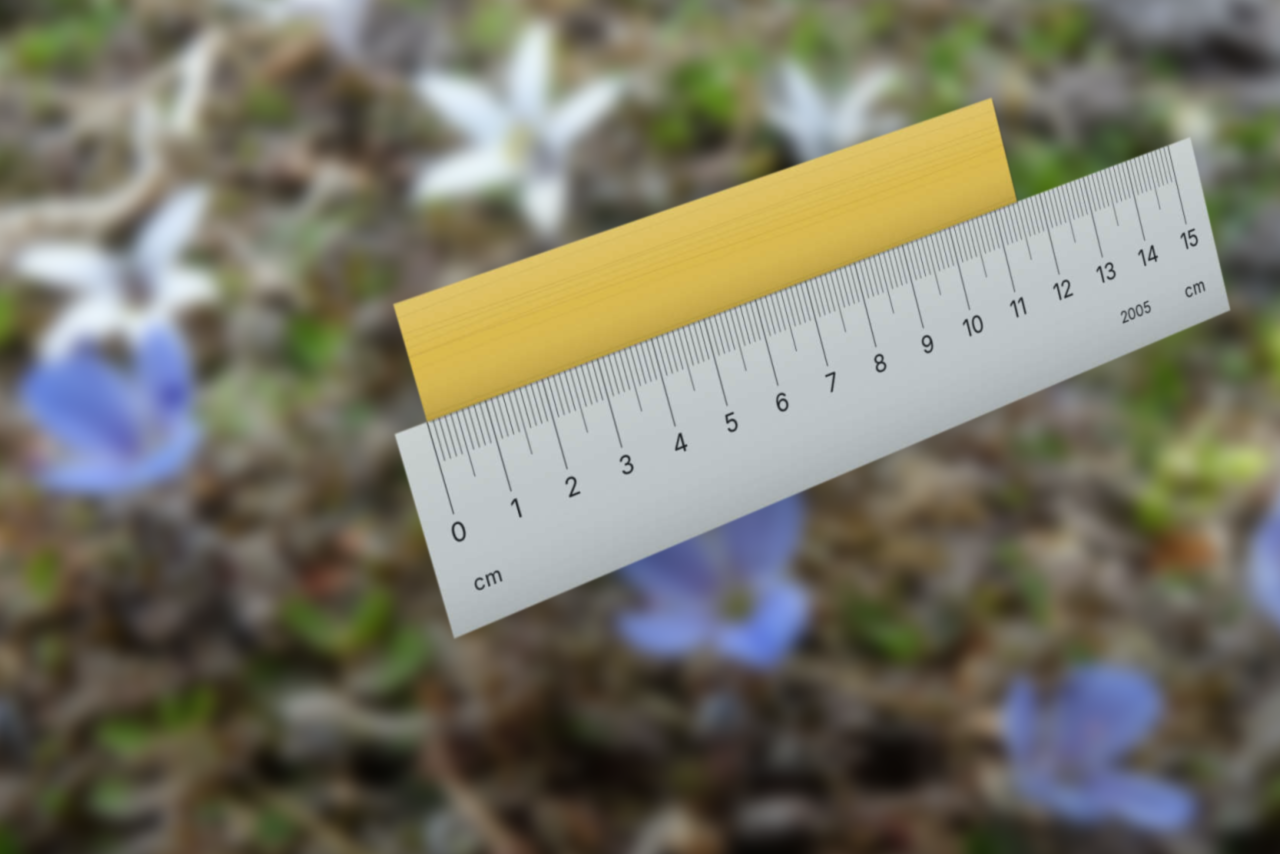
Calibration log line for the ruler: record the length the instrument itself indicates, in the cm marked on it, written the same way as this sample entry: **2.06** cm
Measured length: **11.5** cm
